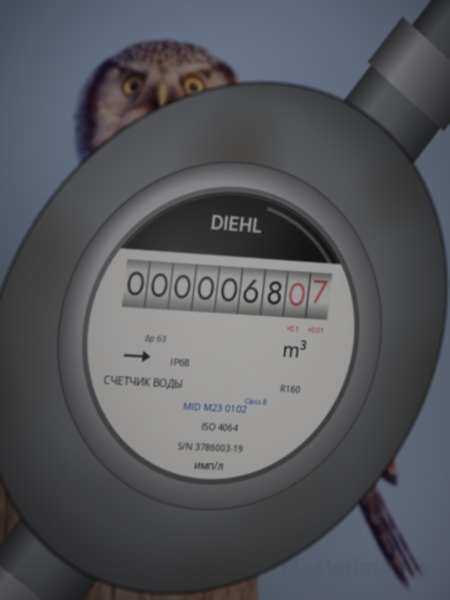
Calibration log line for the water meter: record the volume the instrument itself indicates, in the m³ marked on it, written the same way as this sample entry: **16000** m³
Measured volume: **68.07** m³
